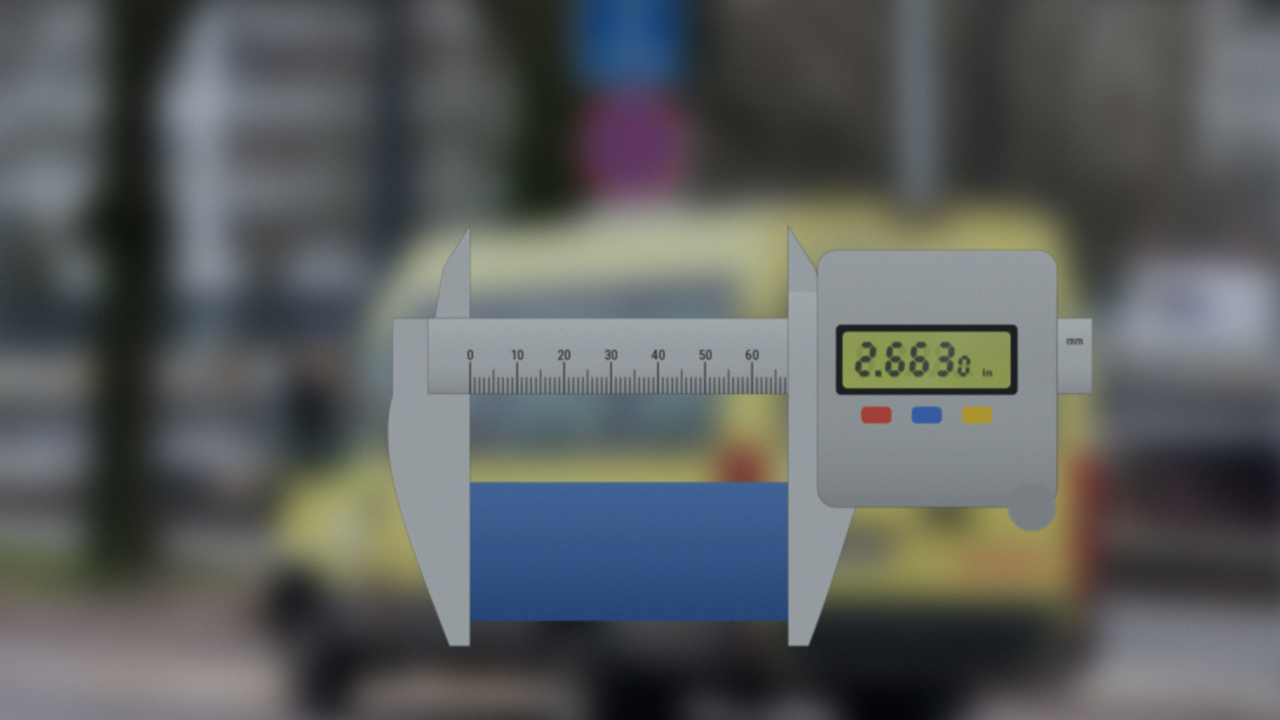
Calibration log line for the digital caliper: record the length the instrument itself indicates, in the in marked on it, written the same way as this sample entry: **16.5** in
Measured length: **2.6630** in
